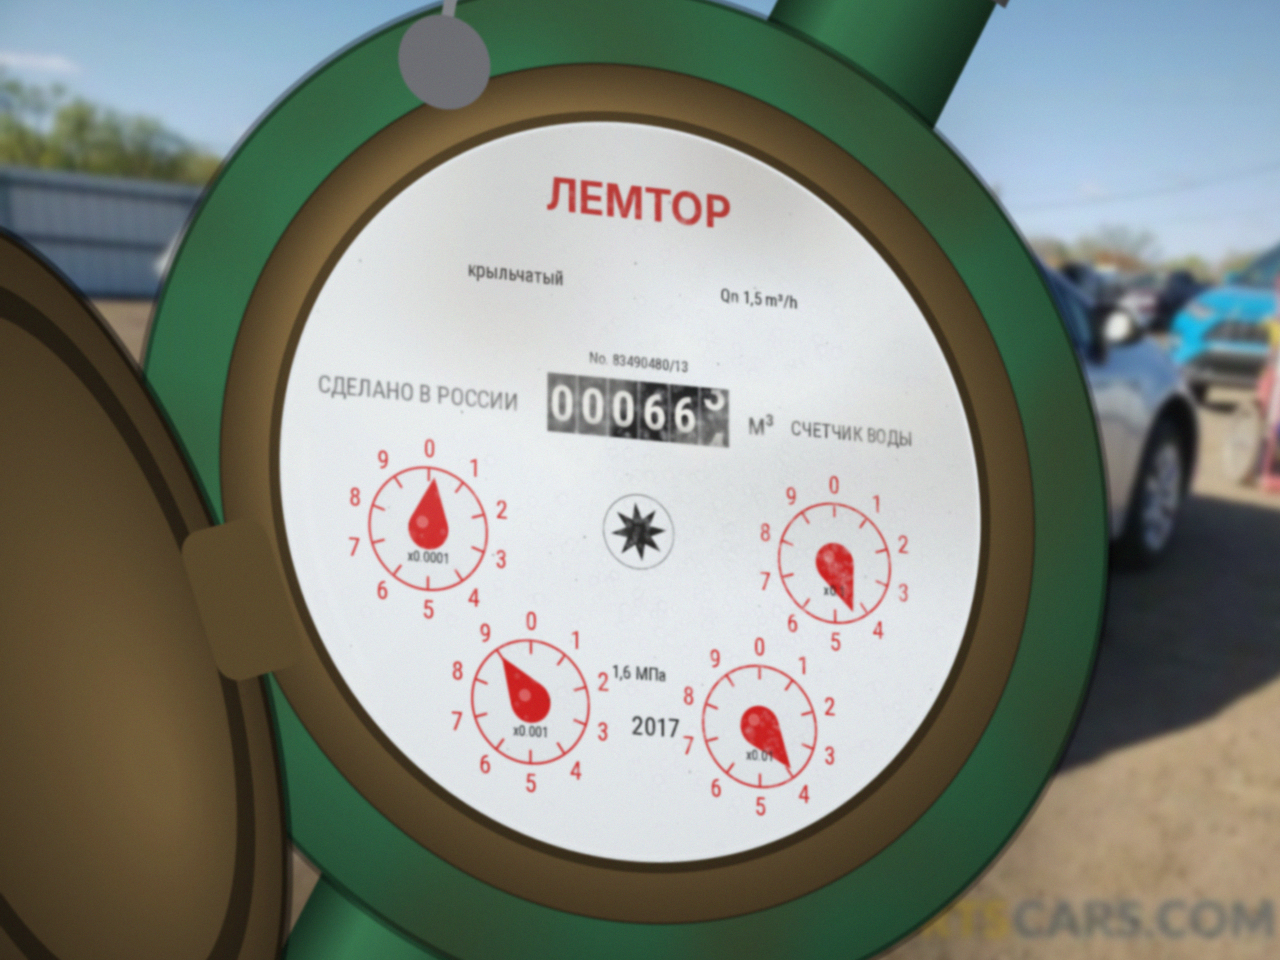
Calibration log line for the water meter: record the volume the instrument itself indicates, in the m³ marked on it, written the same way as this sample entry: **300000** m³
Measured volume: **663.4390** m³
